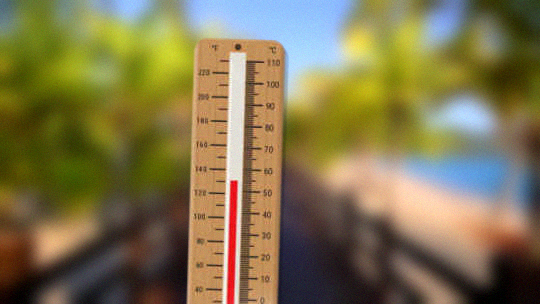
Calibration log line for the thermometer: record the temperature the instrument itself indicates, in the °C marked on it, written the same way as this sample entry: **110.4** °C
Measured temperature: **55** °C
